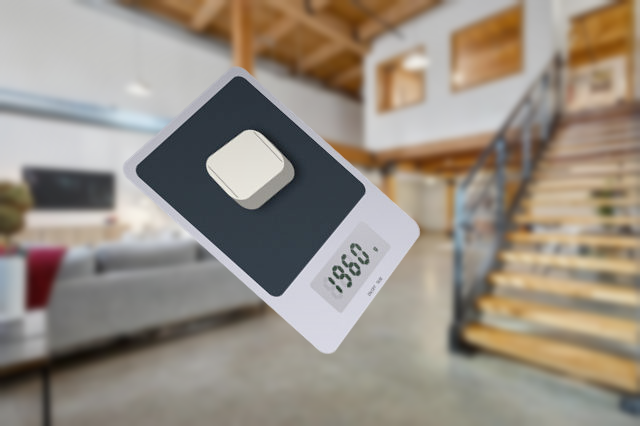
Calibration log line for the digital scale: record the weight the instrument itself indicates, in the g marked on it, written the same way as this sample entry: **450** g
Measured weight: **1960** g
